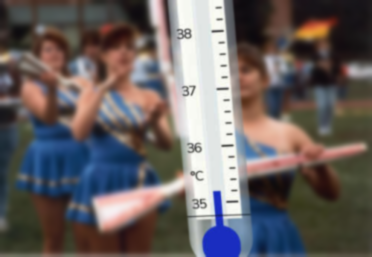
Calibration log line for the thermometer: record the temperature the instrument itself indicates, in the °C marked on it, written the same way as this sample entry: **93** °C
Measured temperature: **35.2** °C
